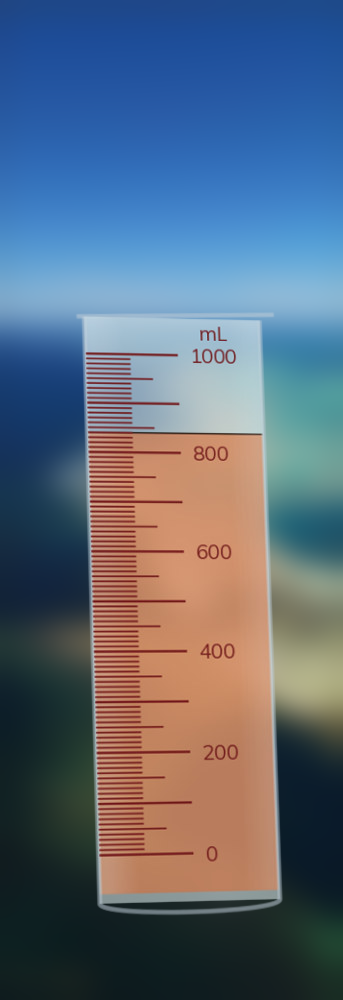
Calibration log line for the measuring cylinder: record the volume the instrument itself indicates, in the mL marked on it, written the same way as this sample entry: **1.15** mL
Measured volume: **840** mL
